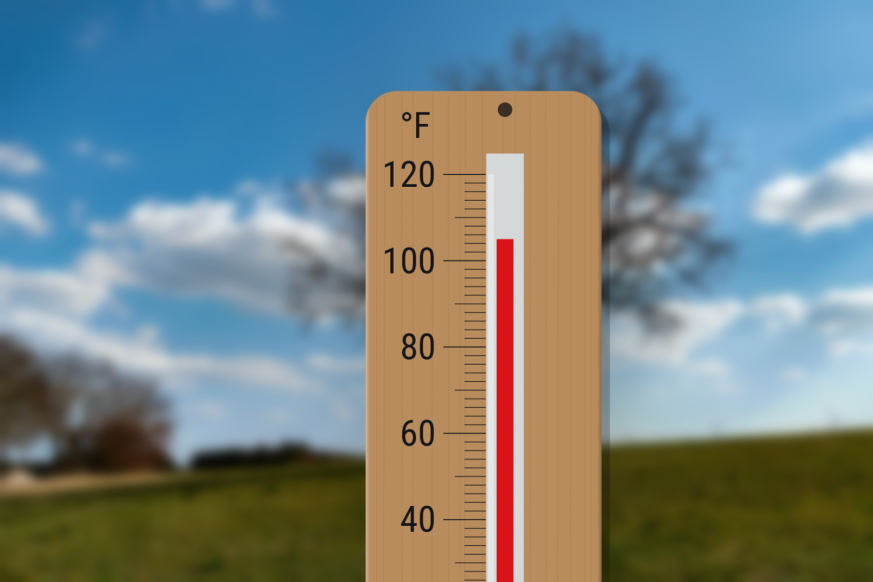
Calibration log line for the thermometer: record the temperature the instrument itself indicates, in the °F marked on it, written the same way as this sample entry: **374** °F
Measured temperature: **105** °F
